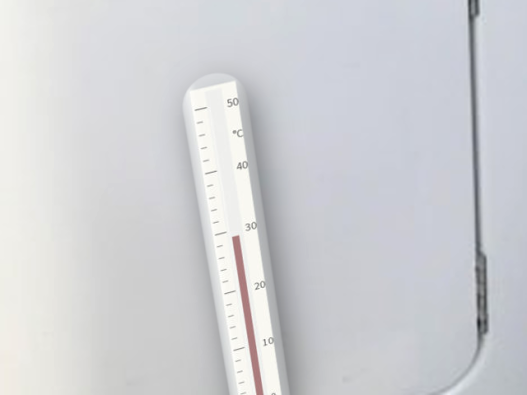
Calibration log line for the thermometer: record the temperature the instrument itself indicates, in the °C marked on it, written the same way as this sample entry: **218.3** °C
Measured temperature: **29** °C
